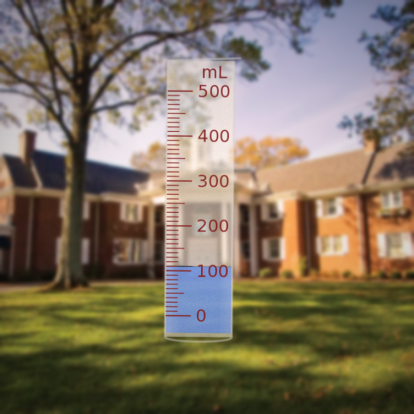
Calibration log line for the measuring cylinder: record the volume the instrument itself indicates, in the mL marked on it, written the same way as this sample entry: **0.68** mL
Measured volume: **110** mL
